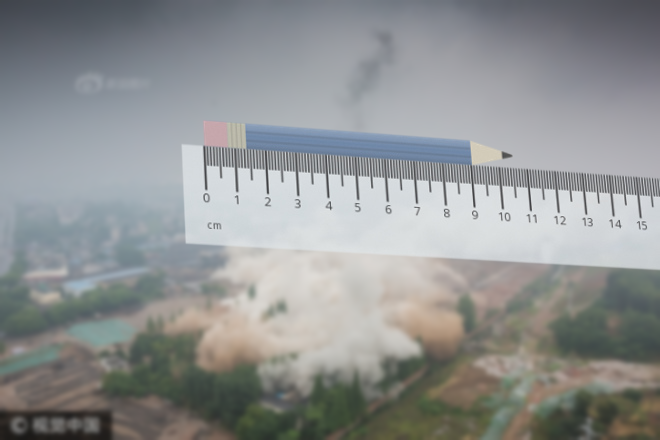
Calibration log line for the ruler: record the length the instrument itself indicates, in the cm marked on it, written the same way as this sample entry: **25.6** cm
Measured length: **10.5** cm
